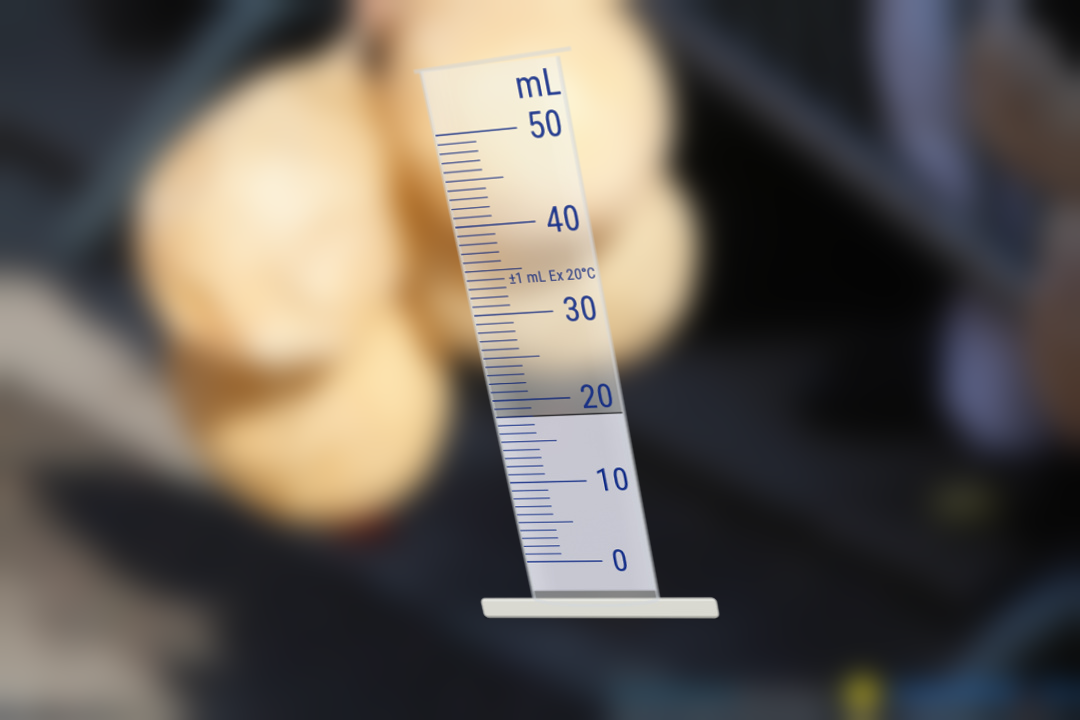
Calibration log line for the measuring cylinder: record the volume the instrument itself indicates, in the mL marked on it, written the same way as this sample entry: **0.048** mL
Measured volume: **18** mL
